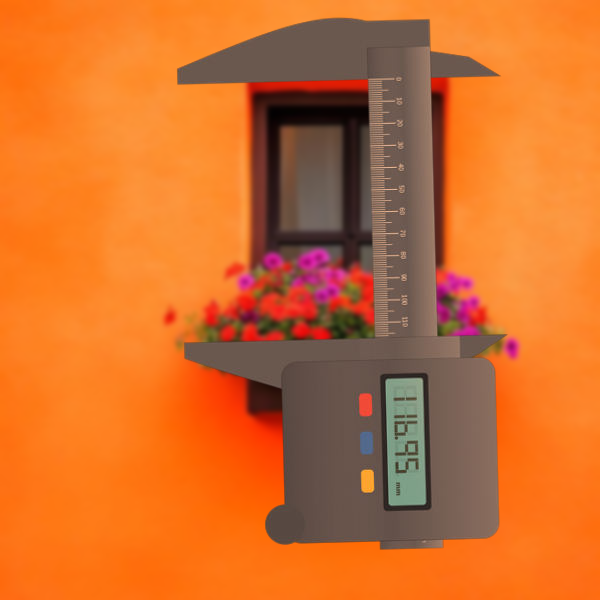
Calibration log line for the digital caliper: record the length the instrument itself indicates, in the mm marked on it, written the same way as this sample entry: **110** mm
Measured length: **116.95** mm
